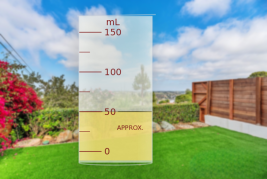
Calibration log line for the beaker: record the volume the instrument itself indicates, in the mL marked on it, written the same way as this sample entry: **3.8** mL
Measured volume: **50** mL
